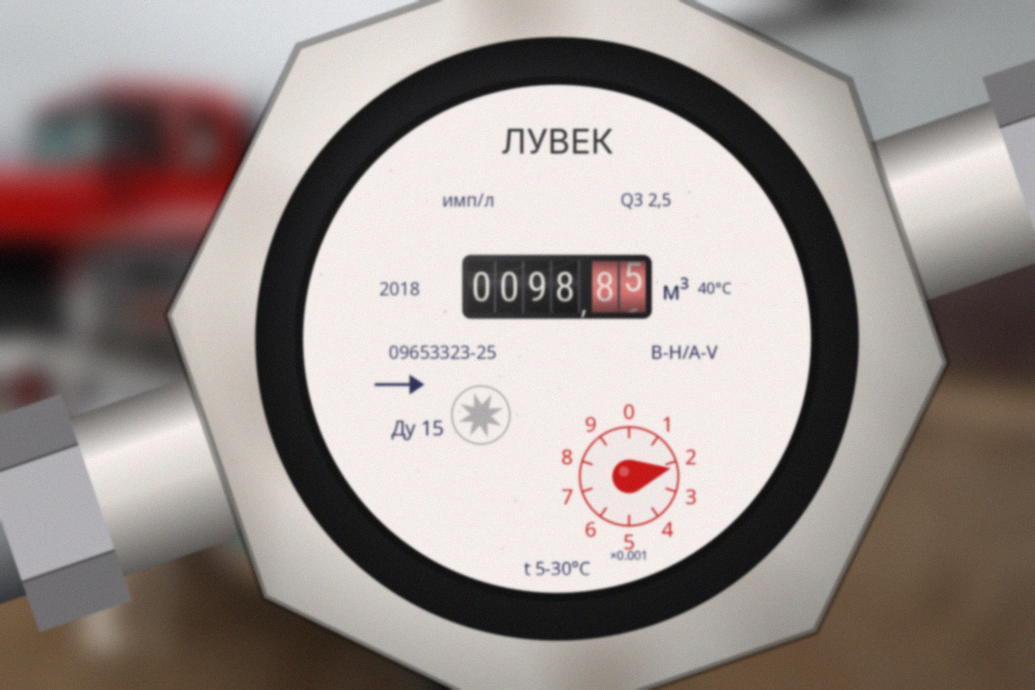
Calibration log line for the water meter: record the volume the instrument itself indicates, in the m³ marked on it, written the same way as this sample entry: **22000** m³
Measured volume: **98.852** m³
